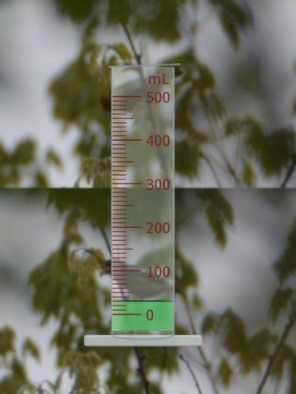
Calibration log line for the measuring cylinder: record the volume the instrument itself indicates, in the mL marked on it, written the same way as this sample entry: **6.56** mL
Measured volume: **30** mL
